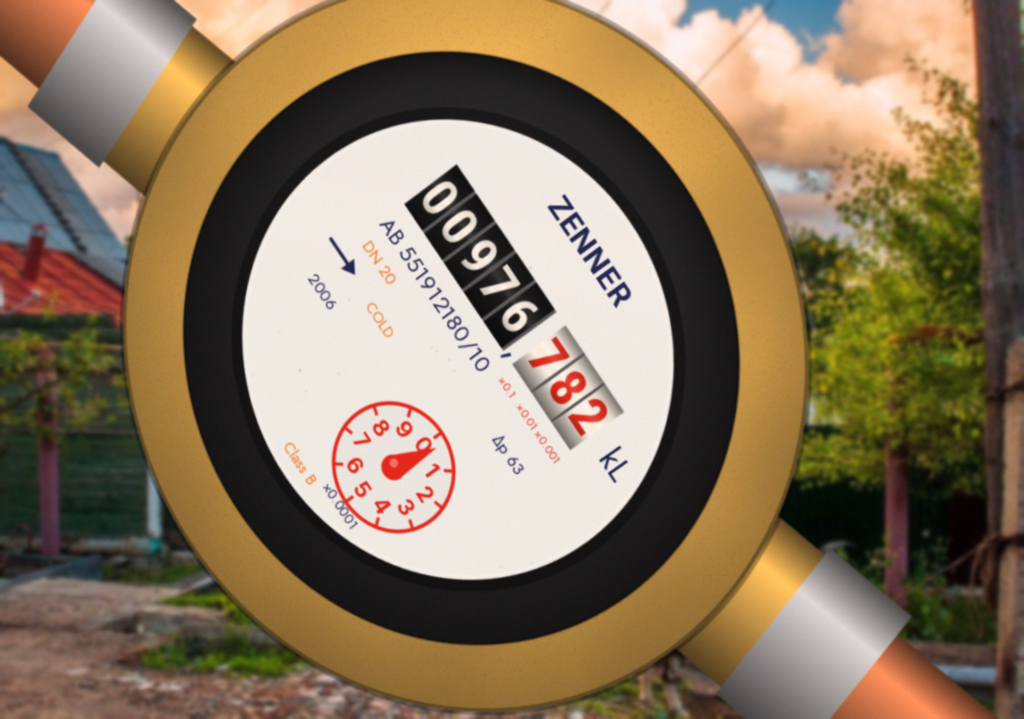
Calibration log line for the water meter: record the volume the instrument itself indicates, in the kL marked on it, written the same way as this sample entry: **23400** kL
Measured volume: **976.7820** kL
